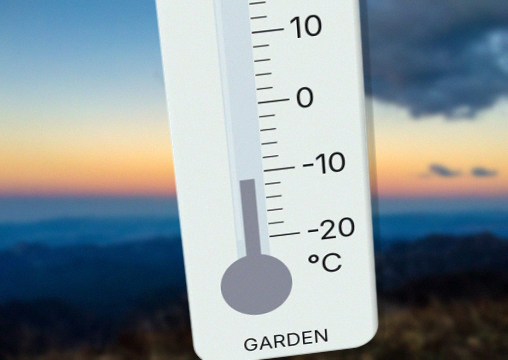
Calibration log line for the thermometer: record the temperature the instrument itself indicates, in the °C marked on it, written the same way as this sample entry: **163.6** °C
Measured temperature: **-11** °C
